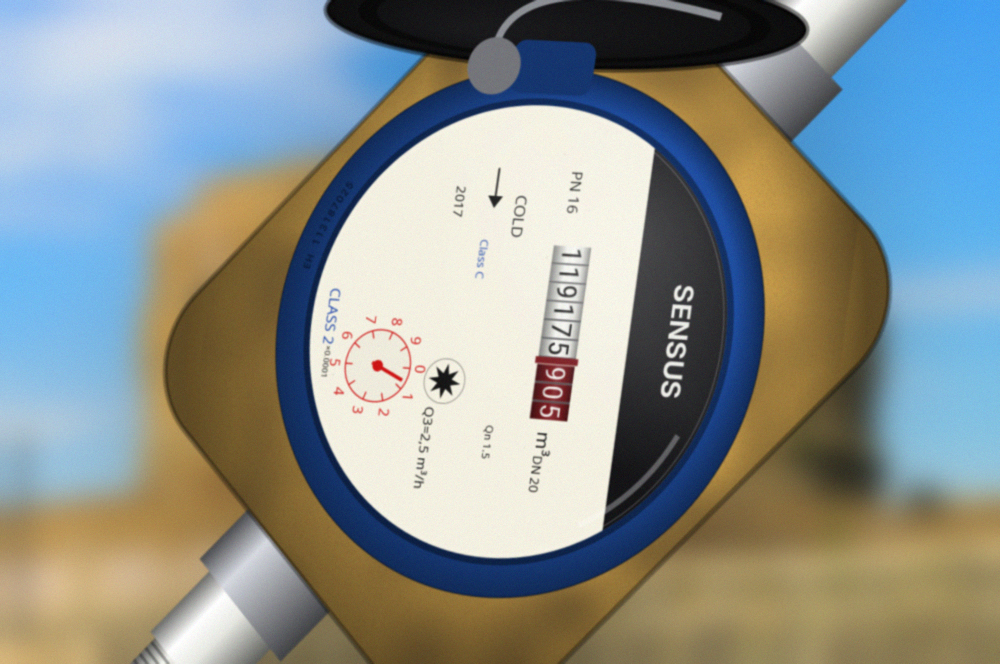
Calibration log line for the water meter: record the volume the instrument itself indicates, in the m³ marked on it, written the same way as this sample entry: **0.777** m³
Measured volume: **119175.9050** m³
